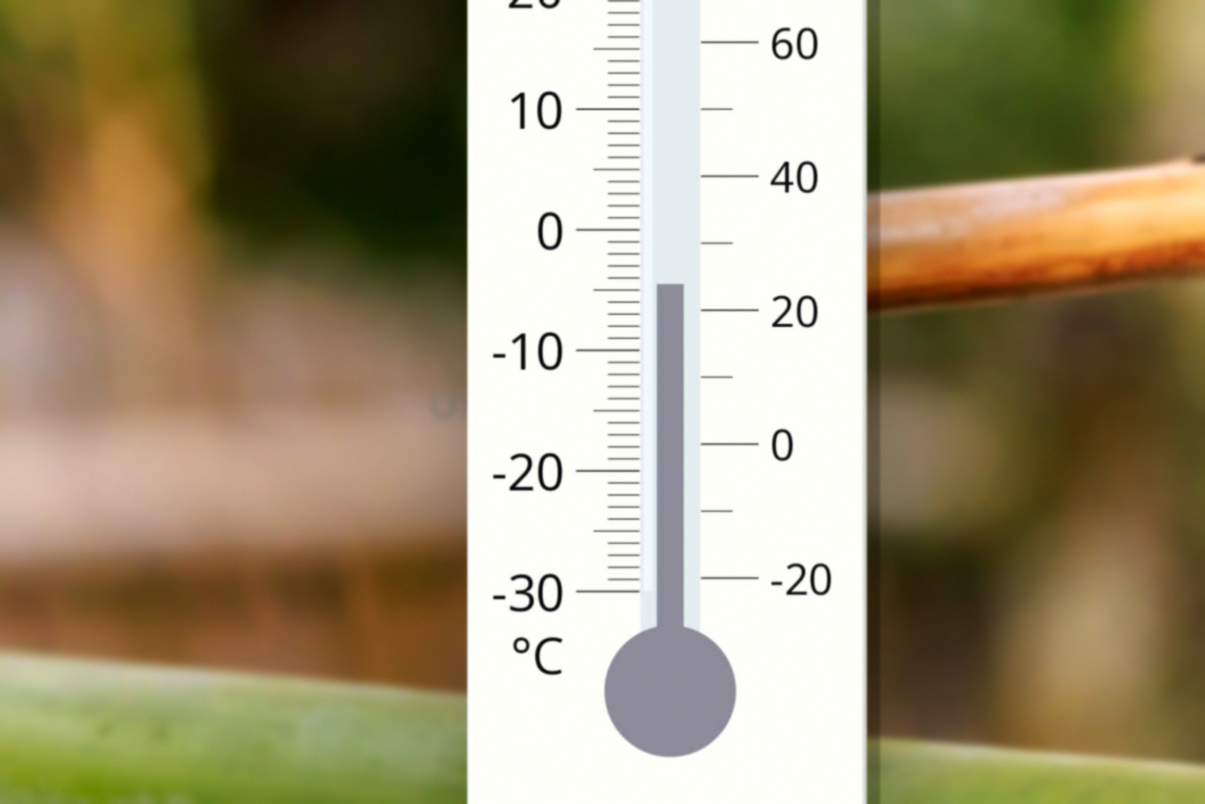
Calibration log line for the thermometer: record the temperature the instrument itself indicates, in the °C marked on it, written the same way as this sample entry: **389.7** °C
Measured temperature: **-4.5** °C
